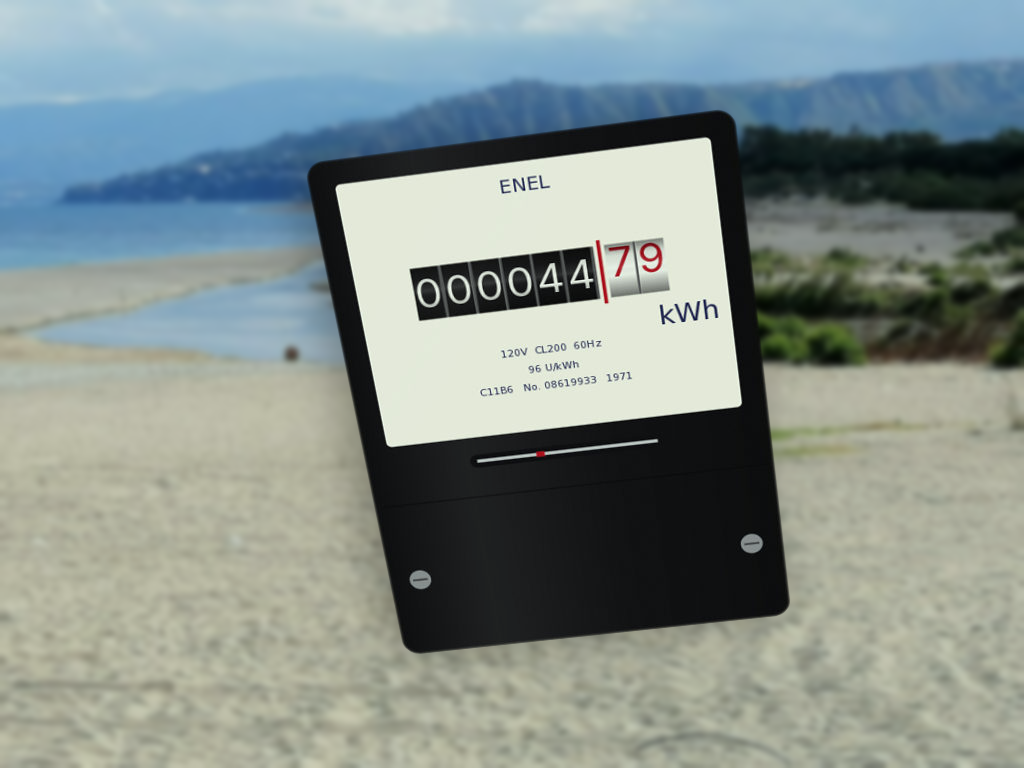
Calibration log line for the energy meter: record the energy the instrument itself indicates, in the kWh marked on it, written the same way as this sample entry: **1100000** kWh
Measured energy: **44.79** kWh
